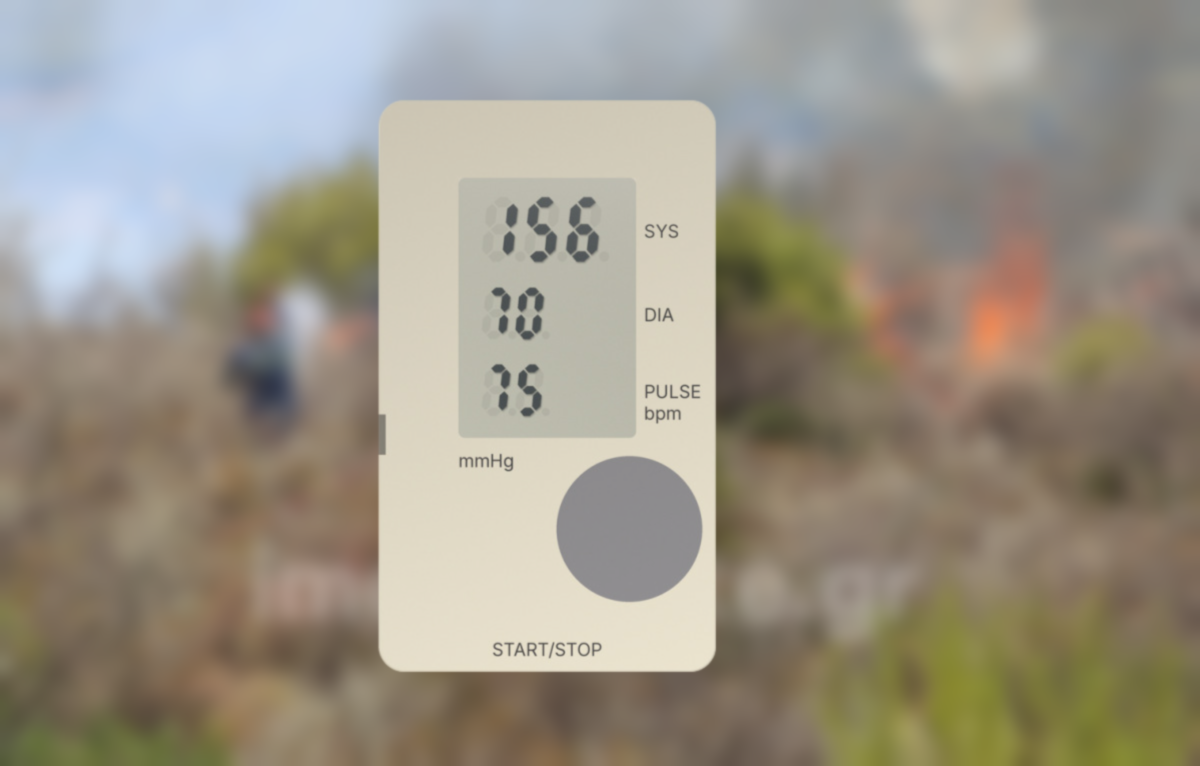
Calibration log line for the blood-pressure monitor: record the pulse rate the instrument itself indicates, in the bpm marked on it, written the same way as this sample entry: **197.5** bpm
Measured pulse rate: **75** bpm
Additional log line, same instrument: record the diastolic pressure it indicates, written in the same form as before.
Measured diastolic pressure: **70** mmHg
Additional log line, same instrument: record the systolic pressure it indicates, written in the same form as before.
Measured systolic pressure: **156** mmHg
